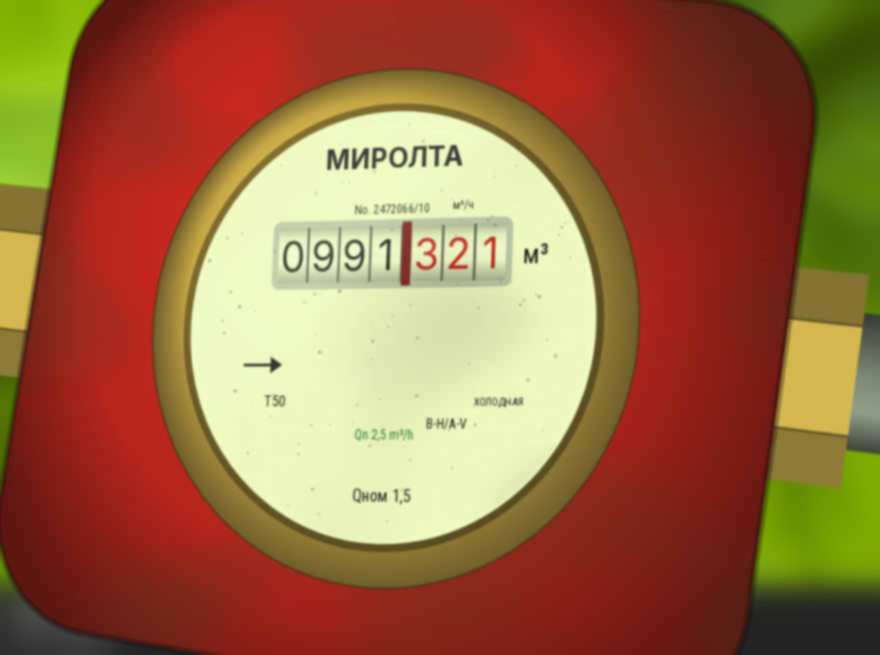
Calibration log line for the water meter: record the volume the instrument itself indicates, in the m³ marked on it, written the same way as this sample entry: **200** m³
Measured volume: **991.321** m³
